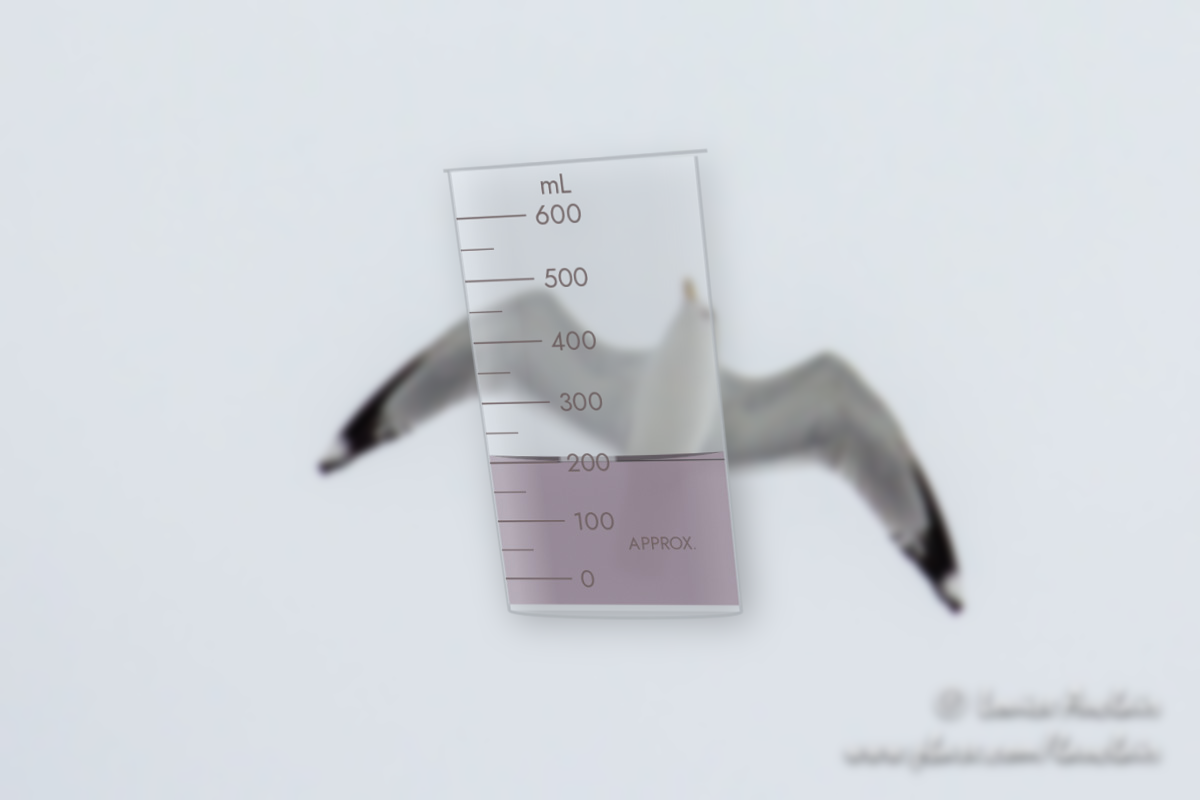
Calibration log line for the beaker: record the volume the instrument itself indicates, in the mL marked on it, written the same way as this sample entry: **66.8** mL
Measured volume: **200** mL
